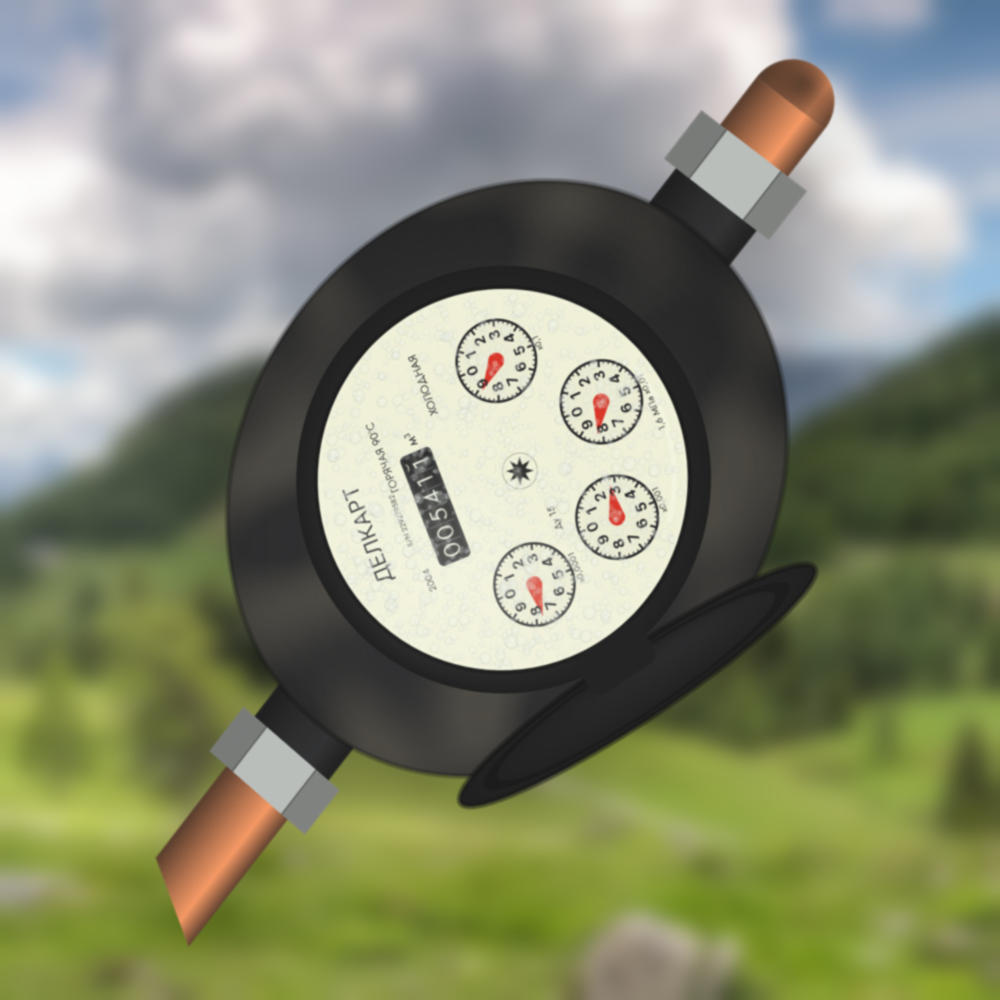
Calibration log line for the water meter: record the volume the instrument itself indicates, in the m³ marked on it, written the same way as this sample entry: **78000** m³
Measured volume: **5410.8827** m³
